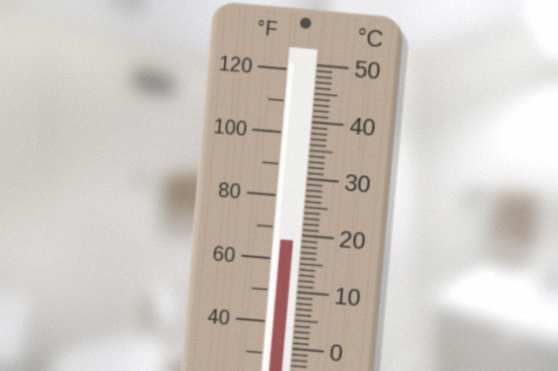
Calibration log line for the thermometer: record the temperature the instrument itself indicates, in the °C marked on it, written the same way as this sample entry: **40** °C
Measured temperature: **19** °C
